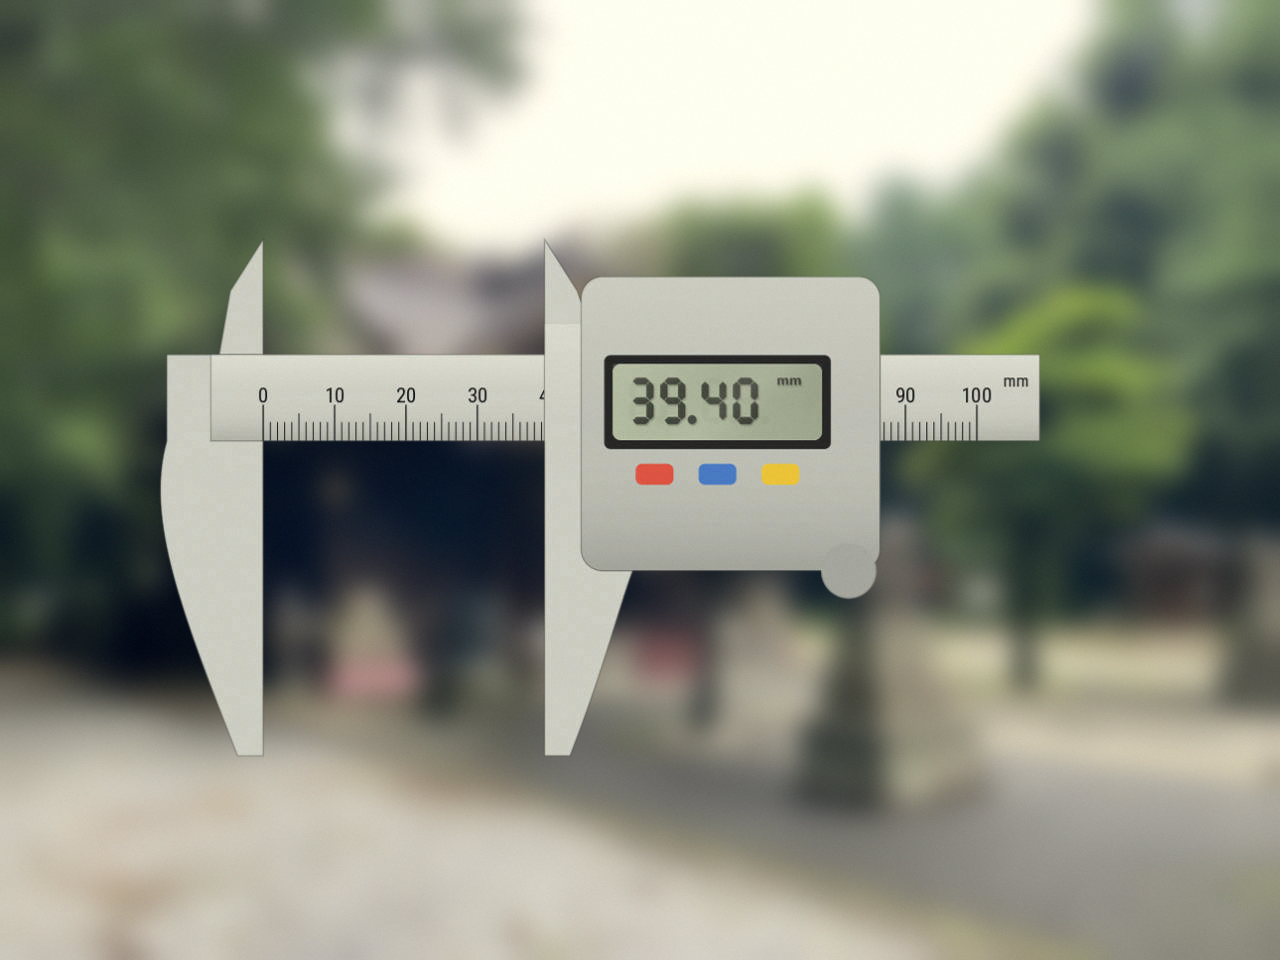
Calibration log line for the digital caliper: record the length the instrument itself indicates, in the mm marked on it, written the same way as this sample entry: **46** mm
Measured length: **39.40** mm
